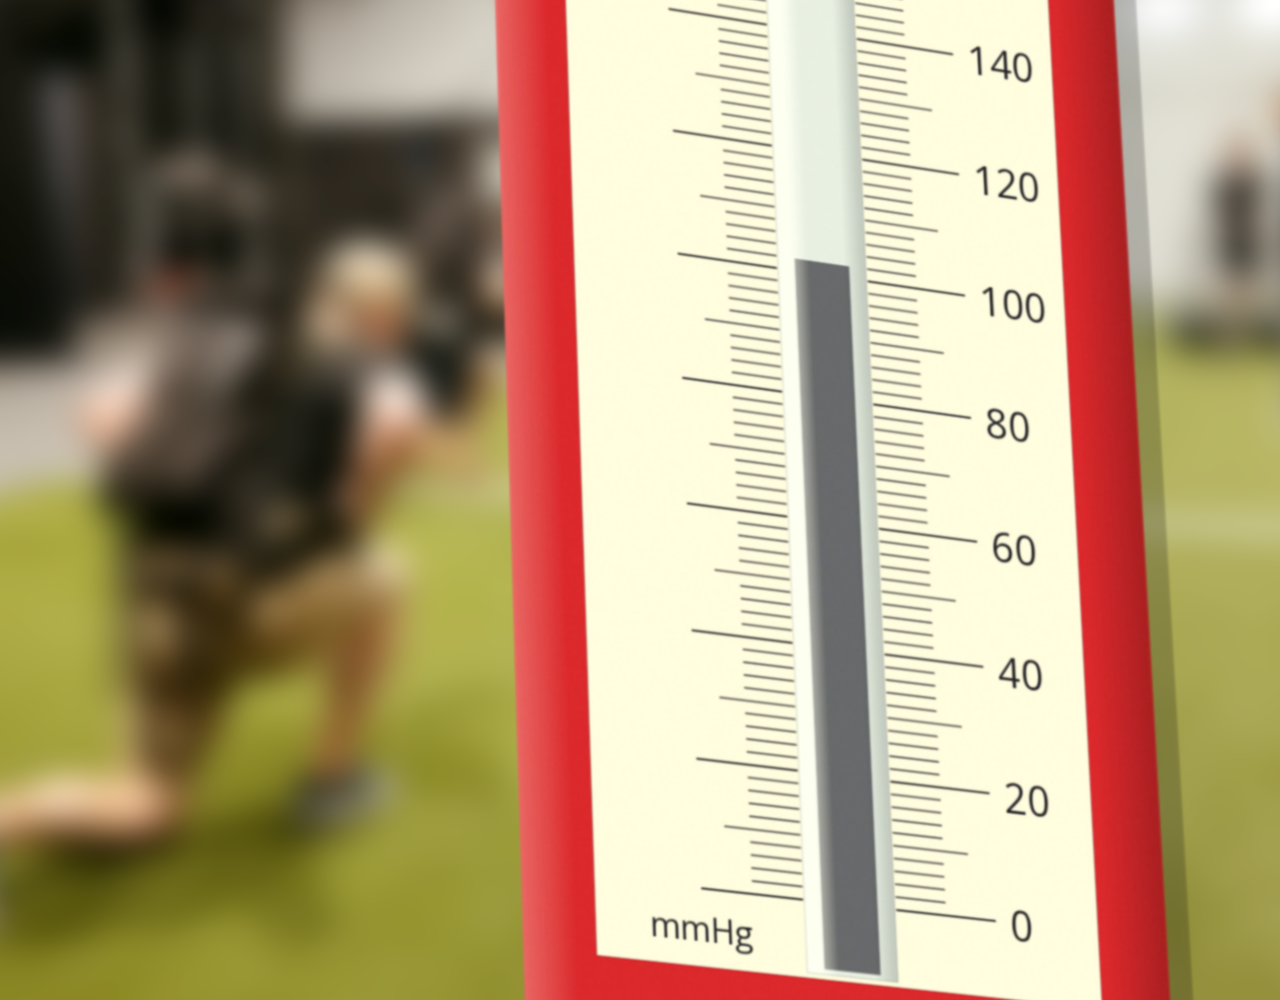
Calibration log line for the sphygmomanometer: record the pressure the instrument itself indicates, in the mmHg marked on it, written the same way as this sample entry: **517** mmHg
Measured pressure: **102** mmHg
